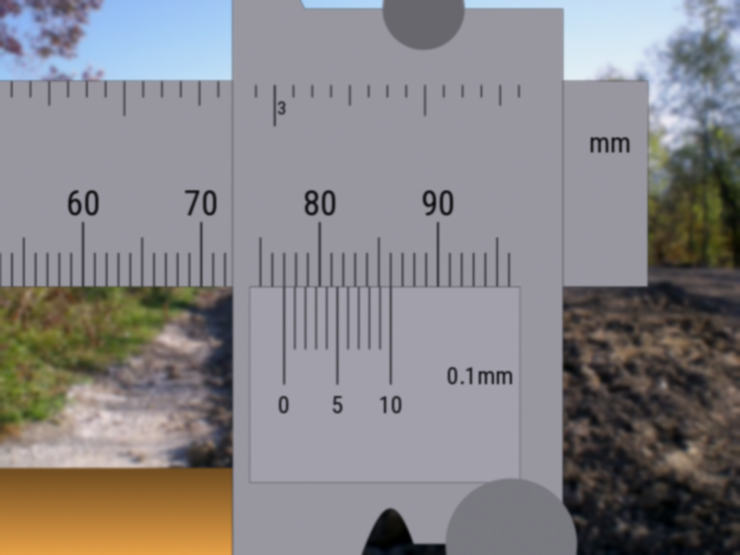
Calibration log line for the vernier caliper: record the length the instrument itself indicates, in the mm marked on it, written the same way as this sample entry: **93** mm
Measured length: **77.0** mm
